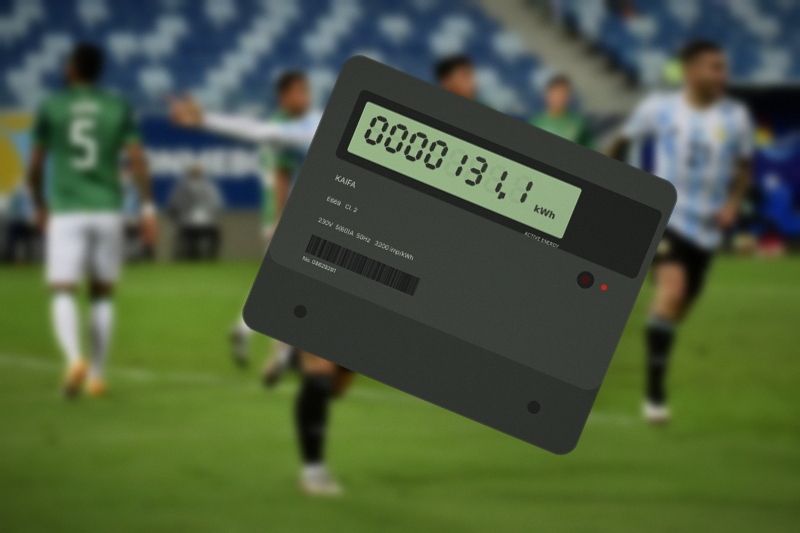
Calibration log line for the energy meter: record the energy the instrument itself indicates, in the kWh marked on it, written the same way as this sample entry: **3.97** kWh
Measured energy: **131.1** kWh
